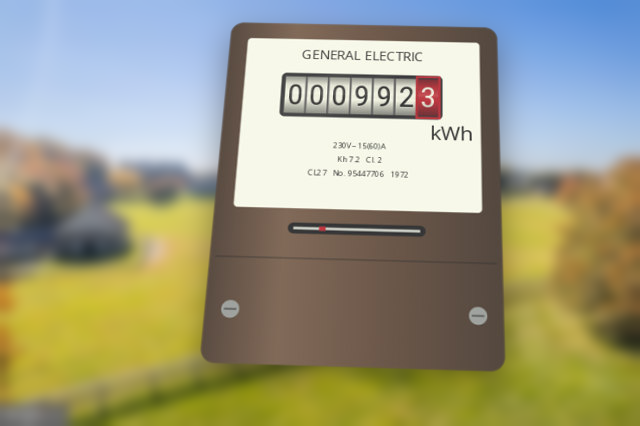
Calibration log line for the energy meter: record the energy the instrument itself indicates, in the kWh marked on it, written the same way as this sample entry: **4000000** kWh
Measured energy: **992.3** kWh
